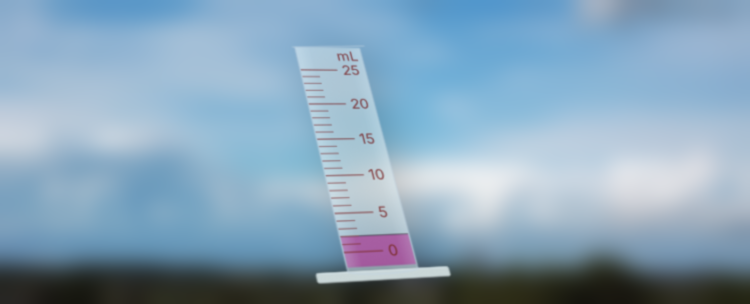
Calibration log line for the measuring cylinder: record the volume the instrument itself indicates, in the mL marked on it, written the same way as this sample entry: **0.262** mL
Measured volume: **2** mL
